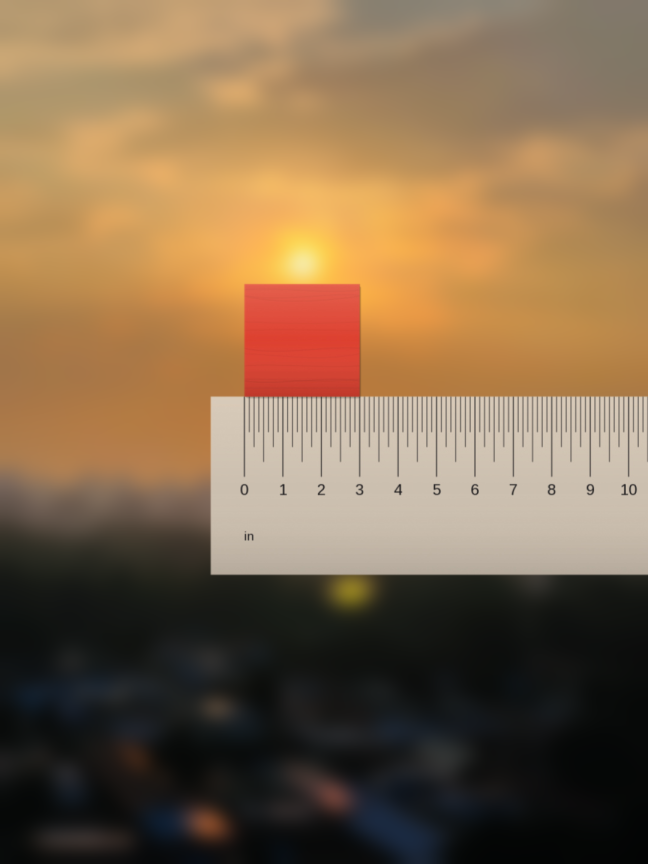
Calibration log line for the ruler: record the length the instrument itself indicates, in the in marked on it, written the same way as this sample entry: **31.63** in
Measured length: **3** in
